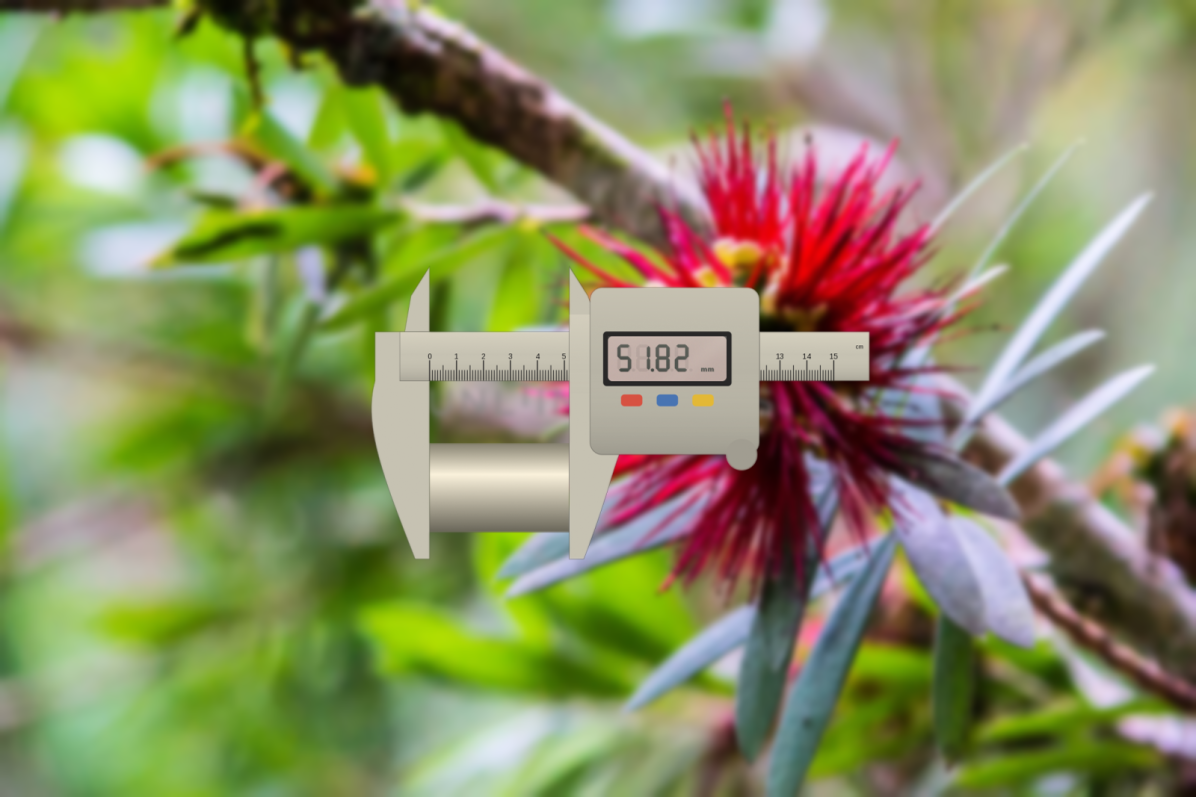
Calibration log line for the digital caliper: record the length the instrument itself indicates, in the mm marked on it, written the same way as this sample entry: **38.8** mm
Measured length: **51.82** mm
